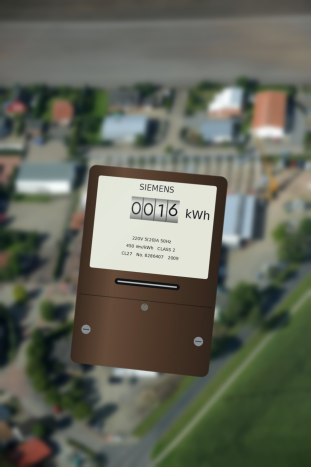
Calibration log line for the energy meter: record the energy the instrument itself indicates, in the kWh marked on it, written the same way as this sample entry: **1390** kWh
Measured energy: **16** kWh
